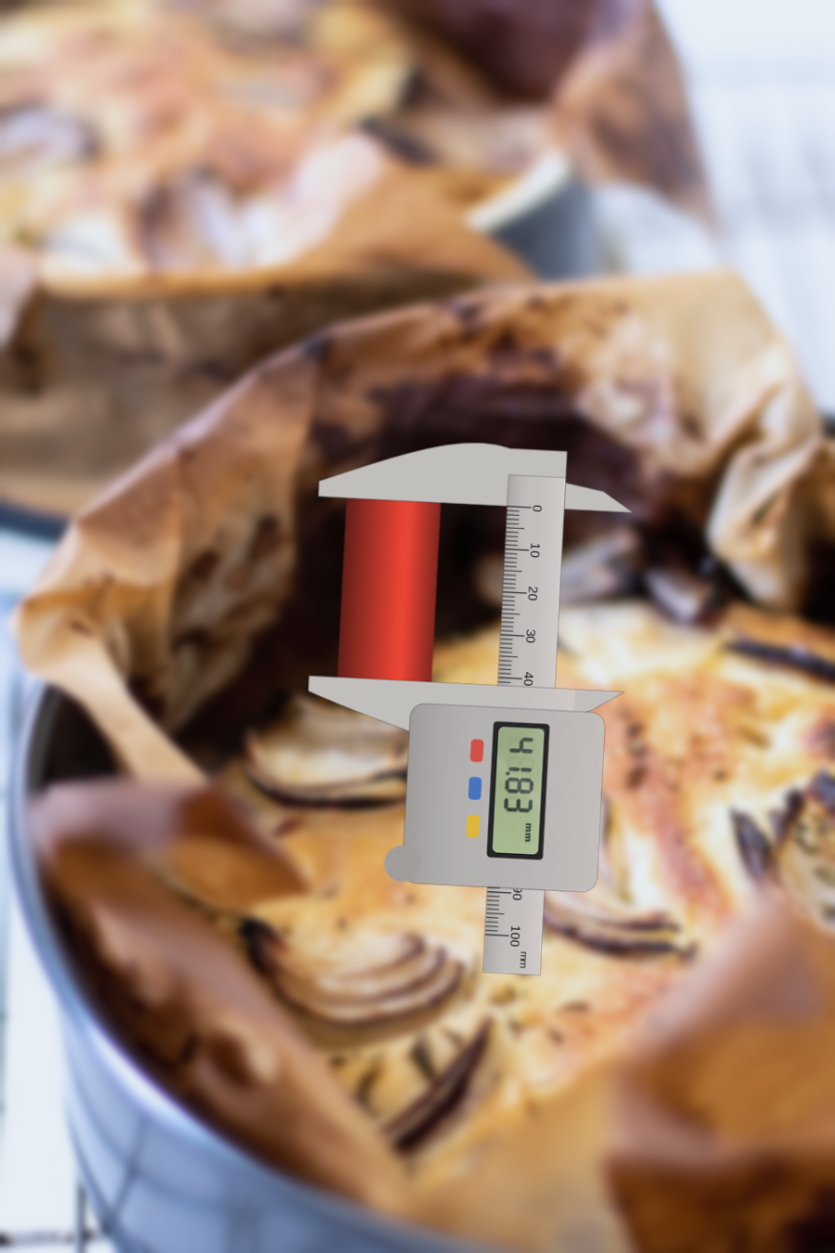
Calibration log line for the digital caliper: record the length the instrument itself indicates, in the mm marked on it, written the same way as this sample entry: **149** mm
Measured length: **41.83** mm
